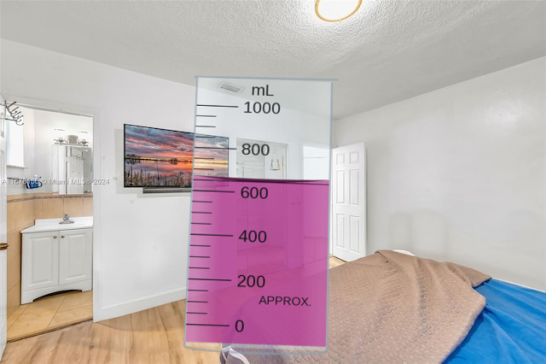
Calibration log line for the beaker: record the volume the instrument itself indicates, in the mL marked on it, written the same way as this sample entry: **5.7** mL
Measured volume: **650** mL
